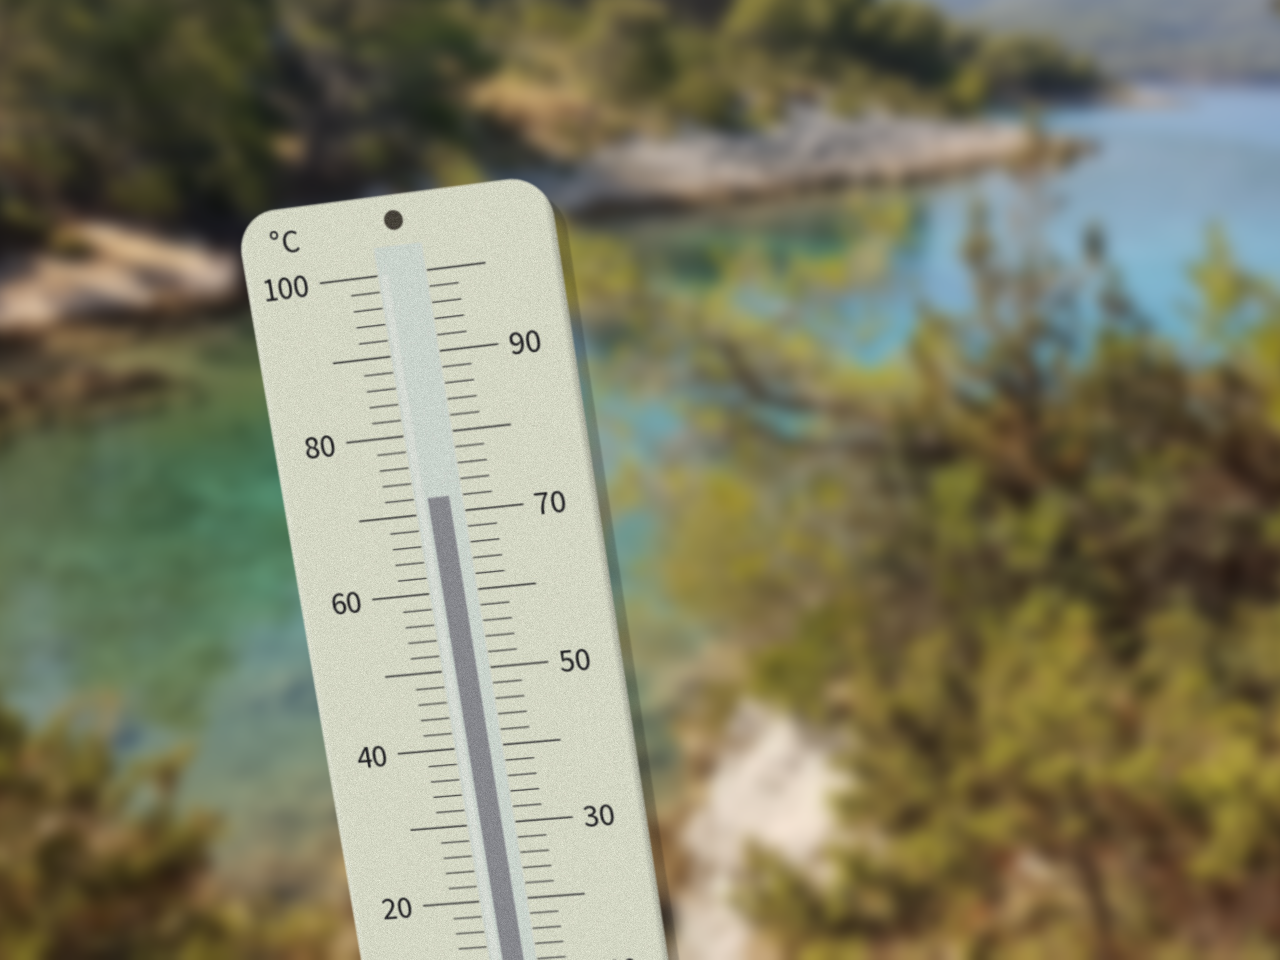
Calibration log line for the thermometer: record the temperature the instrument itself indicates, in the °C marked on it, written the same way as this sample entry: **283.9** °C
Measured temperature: **72** °C
